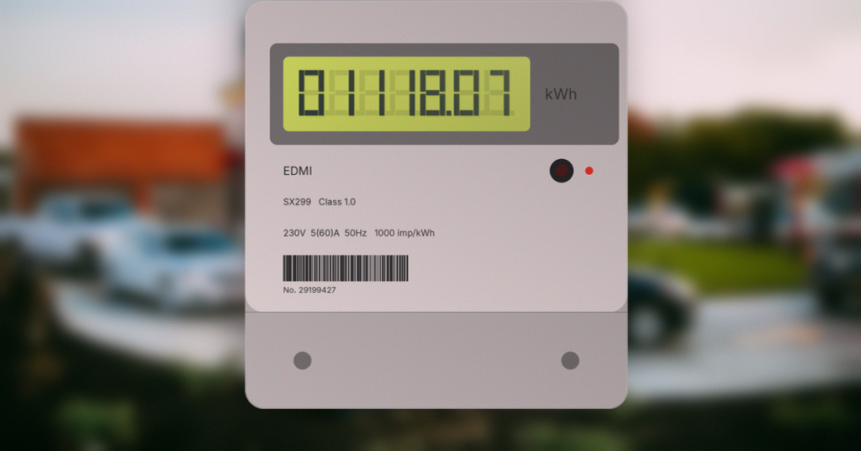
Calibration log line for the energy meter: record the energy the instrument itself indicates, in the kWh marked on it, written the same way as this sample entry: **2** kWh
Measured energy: **1118.07** kWh
